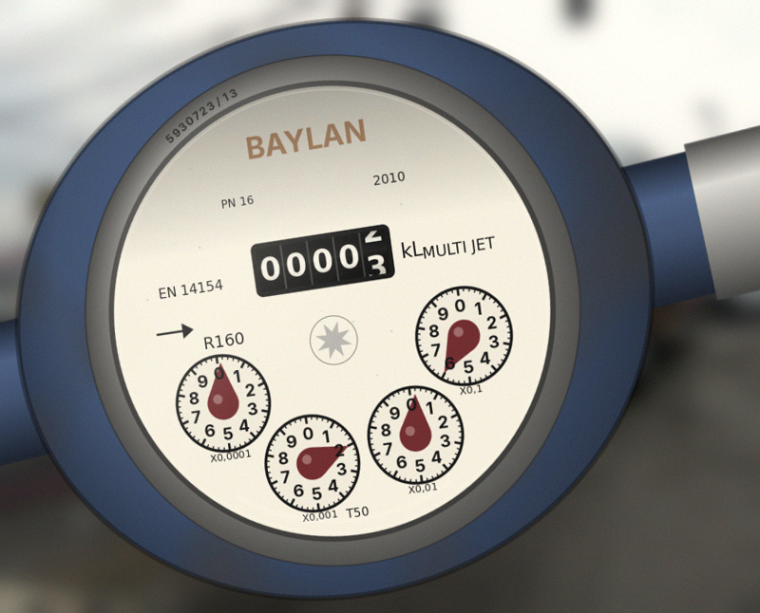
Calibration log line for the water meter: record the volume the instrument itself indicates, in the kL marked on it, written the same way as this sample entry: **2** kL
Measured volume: **2.6020** kL
